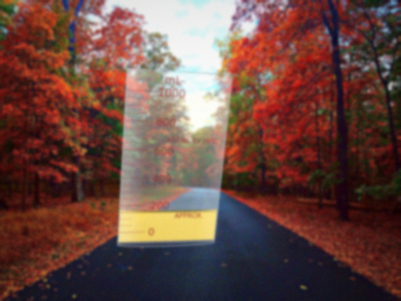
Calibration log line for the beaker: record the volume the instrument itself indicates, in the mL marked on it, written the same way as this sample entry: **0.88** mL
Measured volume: **150** mL
